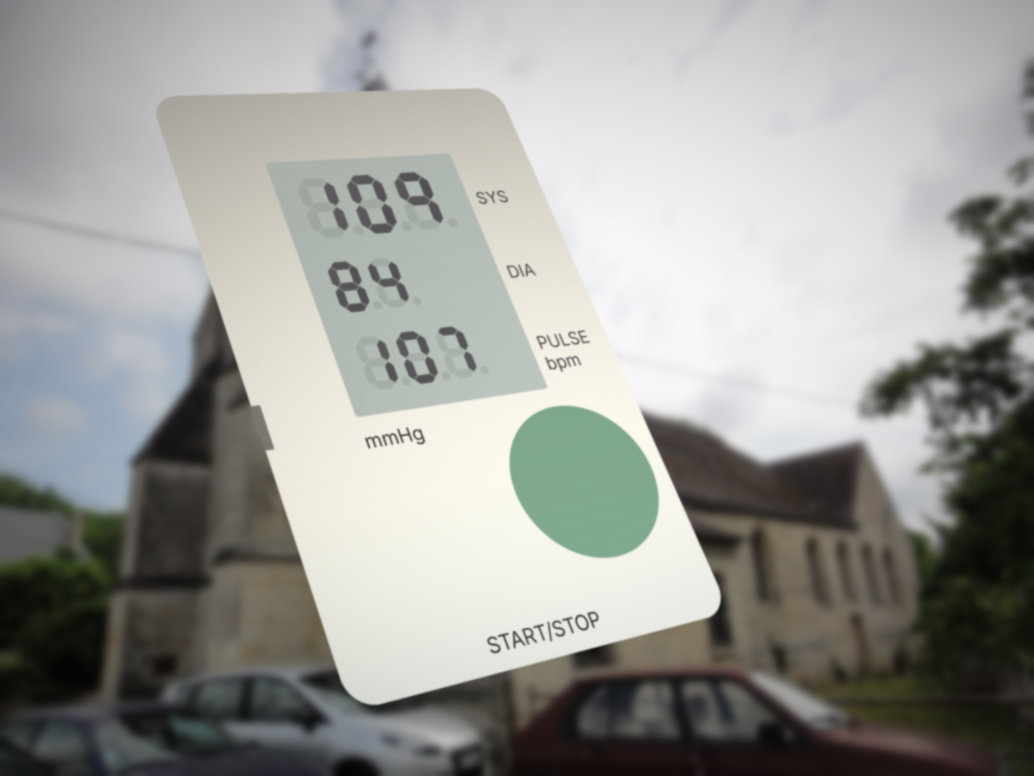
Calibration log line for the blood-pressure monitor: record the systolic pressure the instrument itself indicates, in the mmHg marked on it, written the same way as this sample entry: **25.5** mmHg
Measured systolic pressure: **109** mmHg
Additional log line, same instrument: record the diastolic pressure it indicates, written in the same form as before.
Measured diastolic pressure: **84** mmHg
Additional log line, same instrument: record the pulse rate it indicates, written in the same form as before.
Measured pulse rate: **107** bpm
